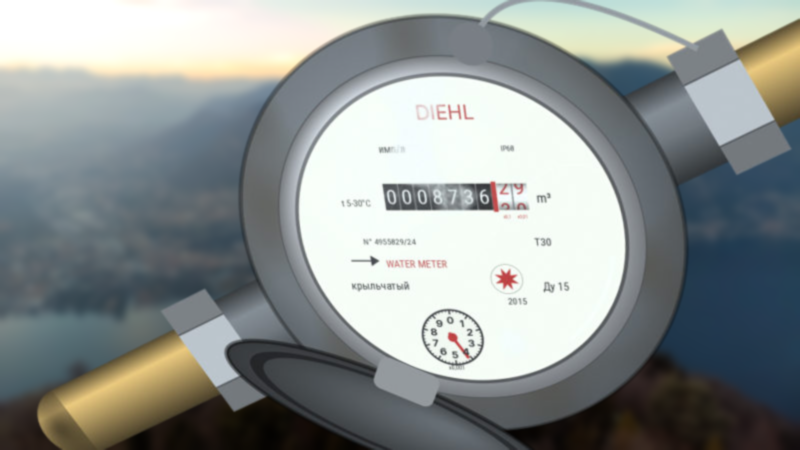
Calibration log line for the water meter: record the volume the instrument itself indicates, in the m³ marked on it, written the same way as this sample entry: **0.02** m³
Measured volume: **8736.294** m³
